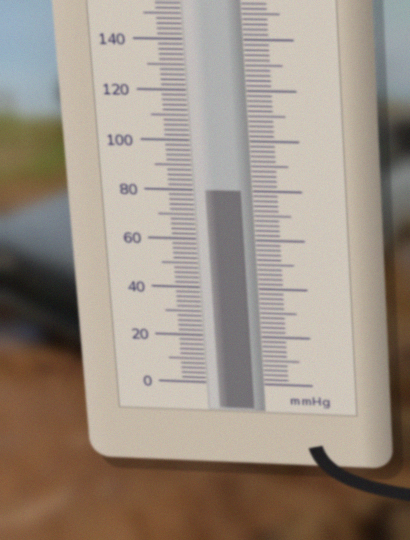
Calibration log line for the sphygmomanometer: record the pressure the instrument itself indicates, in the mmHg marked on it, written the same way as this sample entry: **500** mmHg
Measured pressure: **80** mmHg
